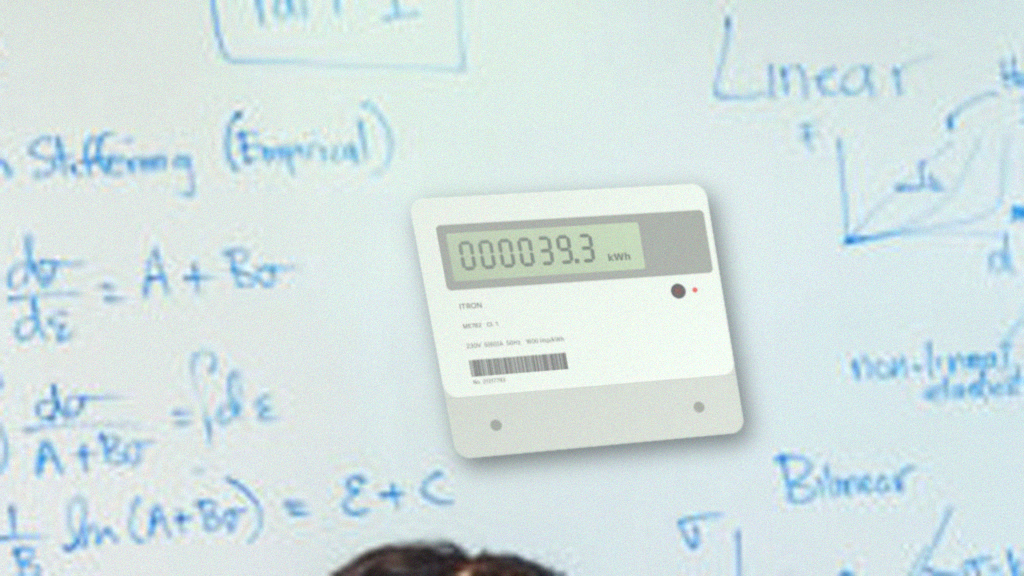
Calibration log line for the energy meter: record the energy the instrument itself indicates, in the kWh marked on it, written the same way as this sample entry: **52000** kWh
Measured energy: **39.3** kWh
